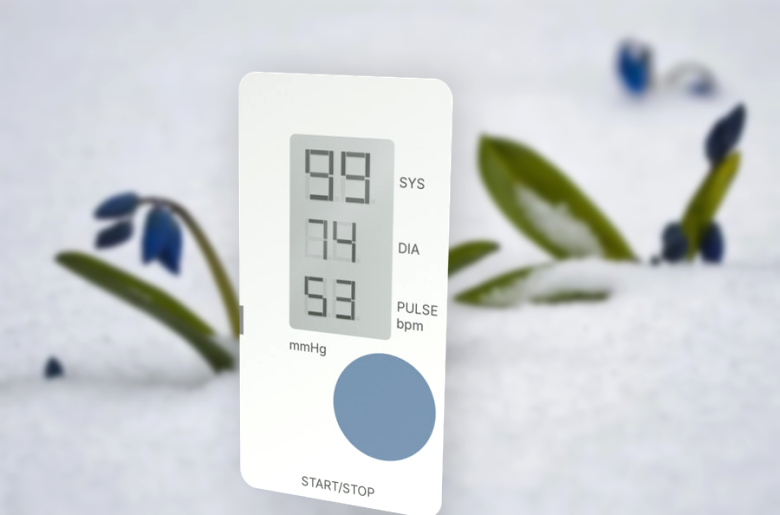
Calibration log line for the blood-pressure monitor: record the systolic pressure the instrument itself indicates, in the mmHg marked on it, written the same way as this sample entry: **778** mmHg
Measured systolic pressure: **99** mmHg
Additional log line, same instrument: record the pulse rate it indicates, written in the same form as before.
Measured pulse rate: **53** bpm
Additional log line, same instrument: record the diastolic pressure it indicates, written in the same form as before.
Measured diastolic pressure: **74** mmHg
